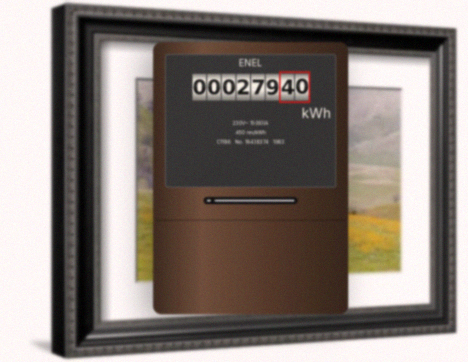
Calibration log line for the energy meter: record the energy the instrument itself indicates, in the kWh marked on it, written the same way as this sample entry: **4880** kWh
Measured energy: **279.40** kWh
